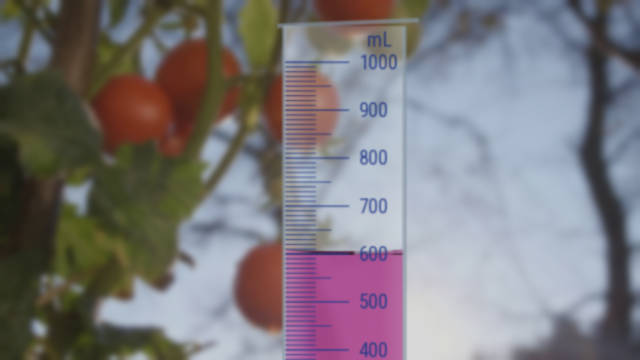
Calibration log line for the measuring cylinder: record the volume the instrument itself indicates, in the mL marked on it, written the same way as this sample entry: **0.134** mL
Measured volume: **600** mL
